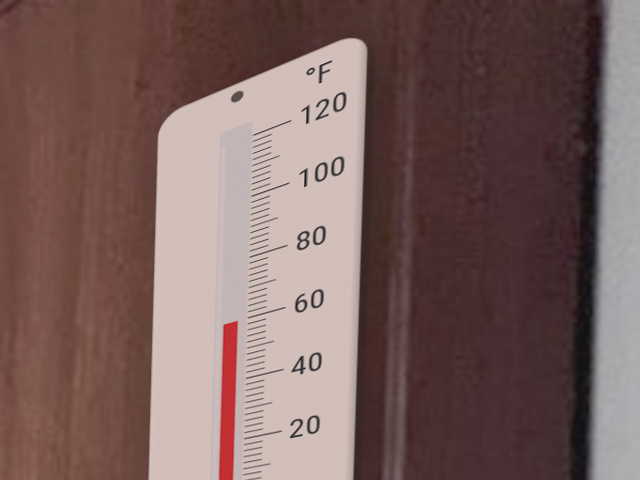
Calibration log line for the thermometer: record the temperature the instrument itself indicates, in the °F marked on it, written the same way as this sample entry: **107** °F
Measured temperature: **60** °F
